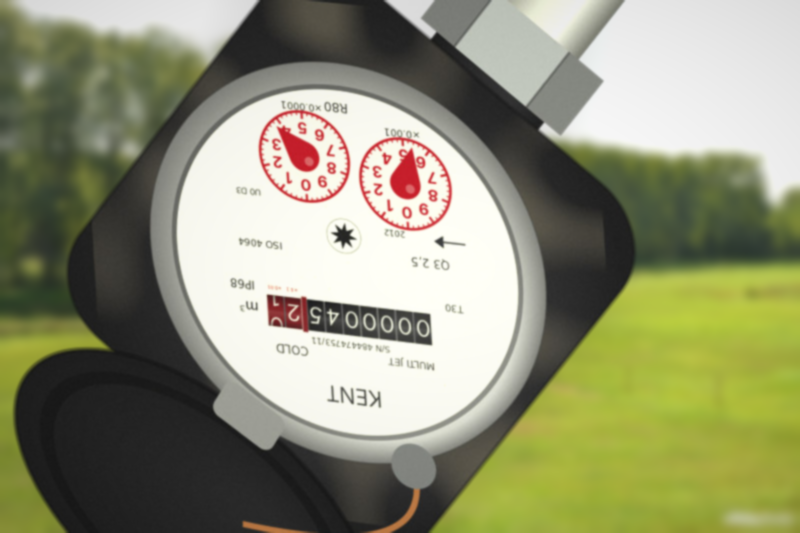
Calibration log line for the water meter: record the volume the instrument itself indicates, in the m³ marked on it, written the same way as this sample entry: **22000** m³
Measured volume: **45.2053** m³
